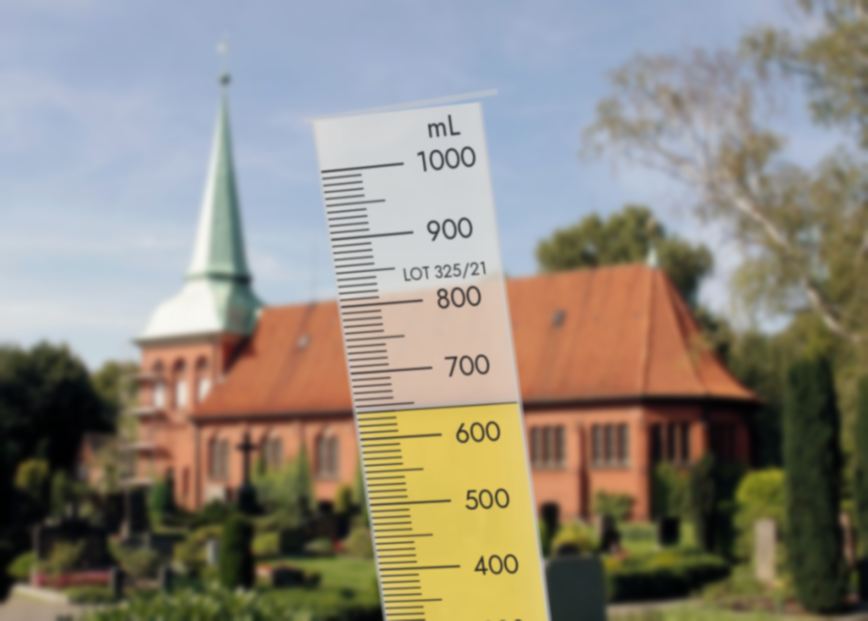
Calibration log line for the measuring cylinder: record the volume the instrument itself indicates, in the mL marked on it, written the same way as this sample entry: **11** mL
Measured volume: **640** mL
